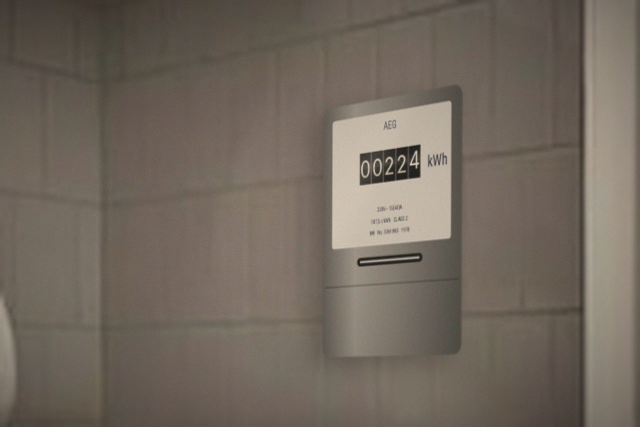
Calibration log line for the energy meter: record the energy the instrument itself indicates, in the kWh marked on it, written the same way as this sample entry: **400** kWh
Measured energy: **224** kWh
